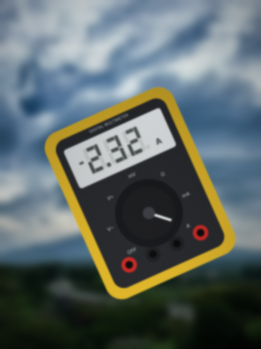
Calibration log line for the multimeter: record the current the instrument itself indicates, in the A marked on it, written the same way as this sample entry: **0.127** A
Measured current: **-2.32** A
